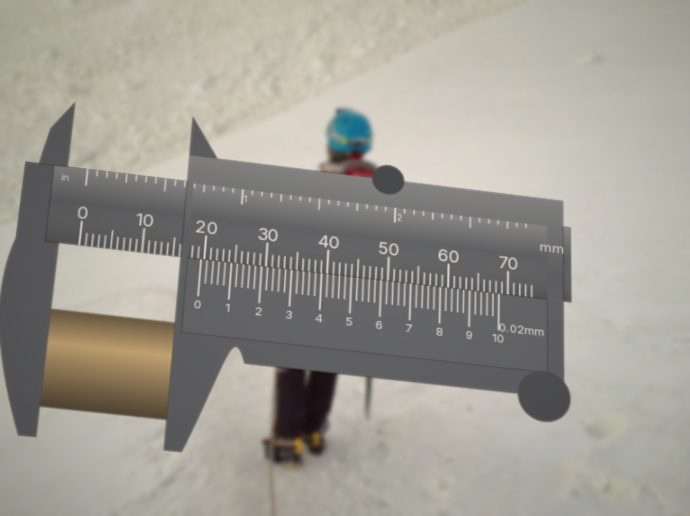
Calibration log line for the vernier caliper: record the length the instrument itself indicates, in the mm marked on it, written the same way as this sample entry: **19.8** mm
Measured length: **19.5** mm
